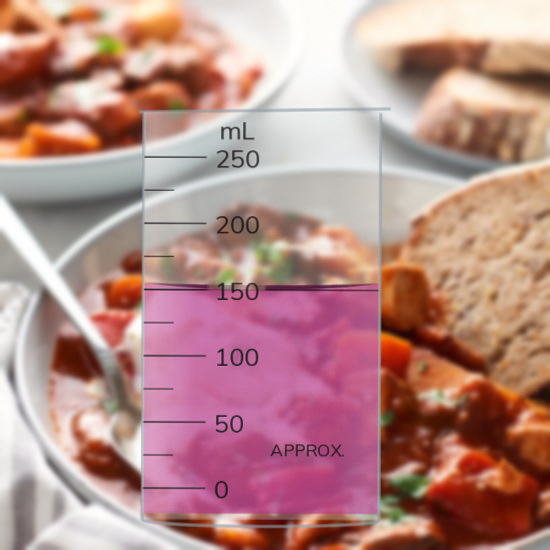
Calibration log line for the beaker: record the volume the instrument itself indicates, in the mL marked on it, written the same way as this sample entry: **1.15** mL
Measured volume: **150** mL
